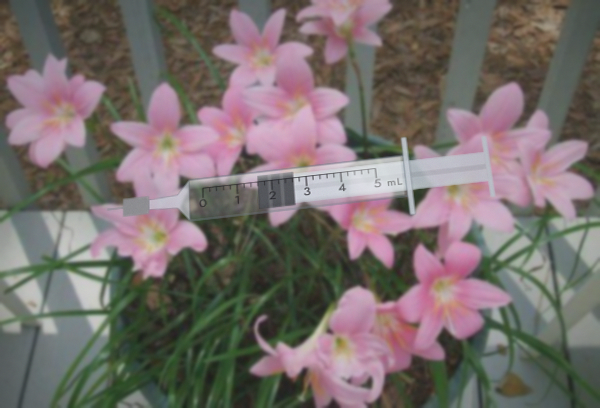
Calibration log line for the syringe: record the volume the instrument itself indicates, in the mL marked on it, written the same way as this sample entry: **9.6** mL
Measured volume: **1.6** mL
